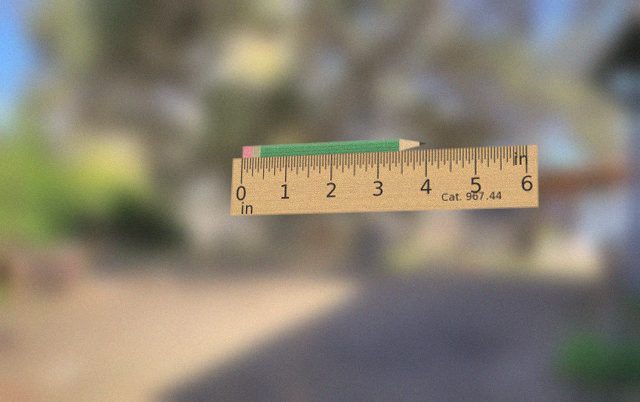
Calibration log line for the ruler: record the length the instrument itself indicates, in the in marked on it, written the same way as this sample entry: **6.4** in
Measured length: **4** in
